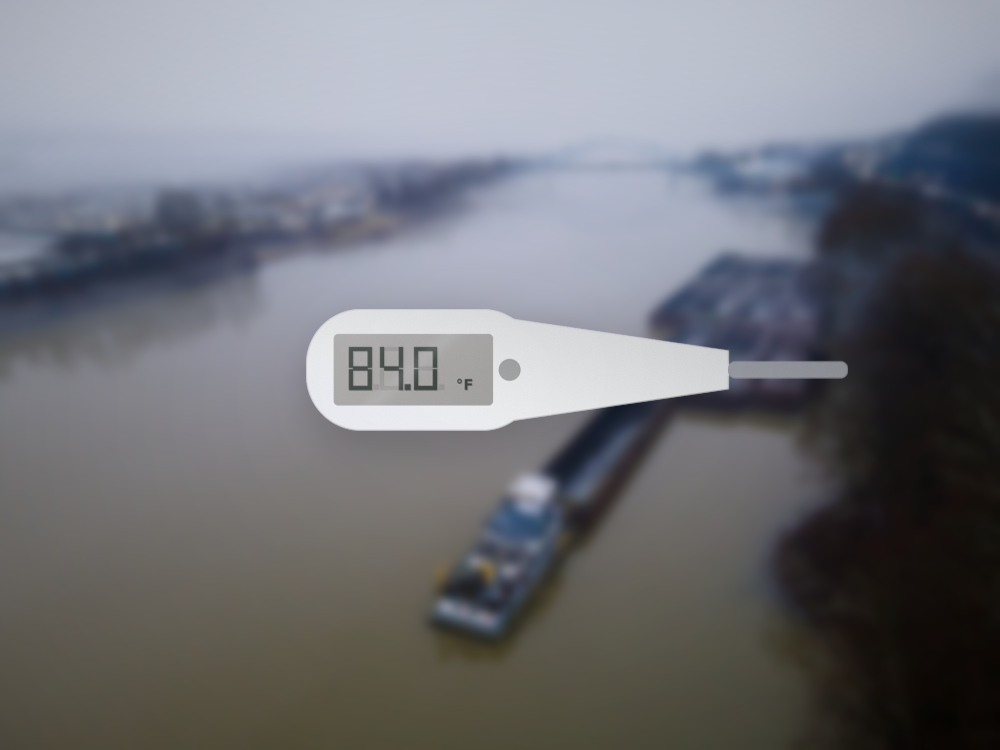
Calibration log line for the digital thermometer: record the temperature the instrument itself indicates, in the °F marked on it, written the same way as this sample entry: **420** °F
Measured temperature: **84.0** °F
